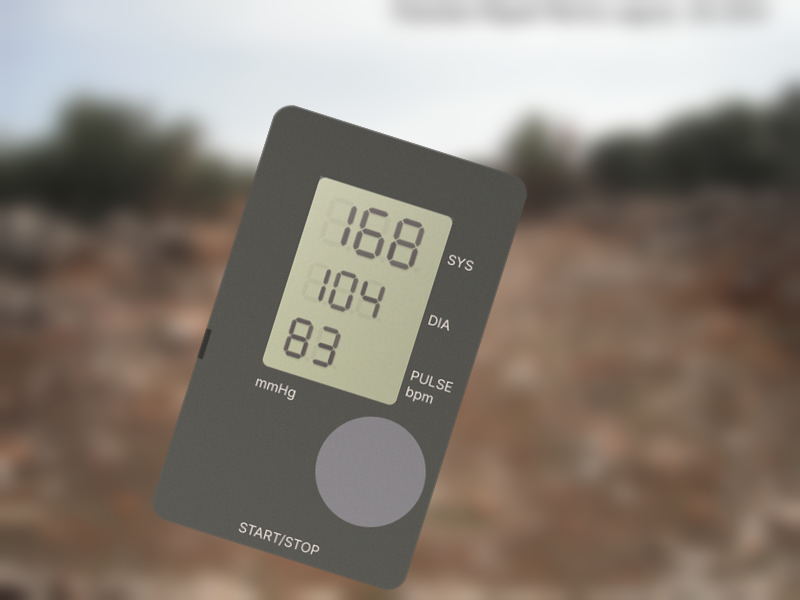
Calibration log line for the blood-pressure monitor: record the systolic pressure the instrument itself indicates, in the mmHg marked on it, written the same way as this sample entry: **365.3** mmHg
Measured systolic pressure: **168** mmHg
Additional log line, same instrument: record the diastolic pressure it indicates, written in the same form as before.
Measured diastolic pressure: **104** mmHg
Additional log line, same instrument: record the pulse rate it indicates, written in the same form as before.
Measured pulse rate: **83** bpm
